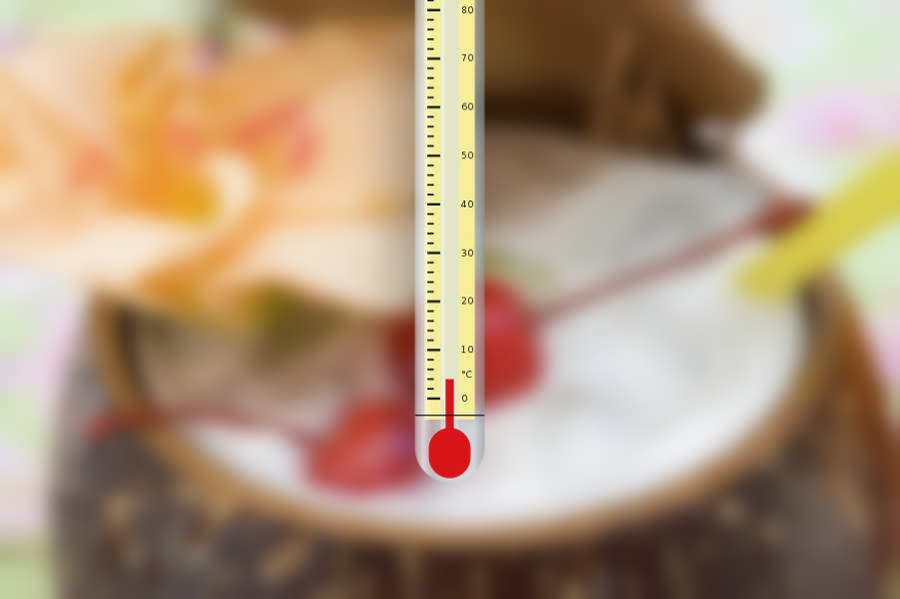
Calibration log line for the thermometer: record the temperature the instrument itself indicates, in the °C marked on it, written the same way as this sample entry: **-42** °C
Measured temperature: **4** °C
